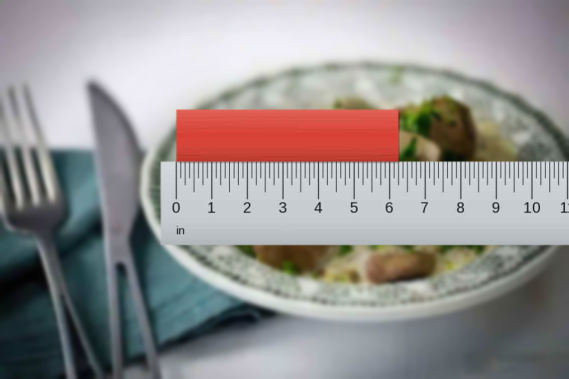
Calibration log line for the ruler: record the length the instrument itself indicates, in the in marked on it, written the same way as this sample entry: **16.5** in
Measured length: **6.25** in
